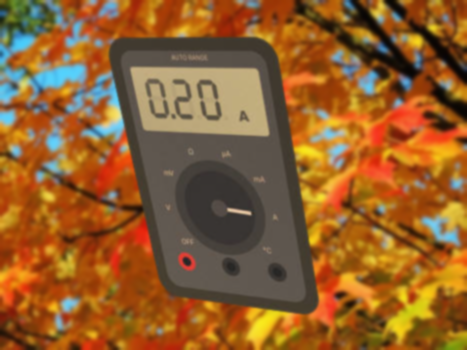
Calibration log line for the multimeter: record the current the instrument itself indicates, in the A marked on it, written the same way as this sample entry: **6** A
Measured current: **0.20** A
